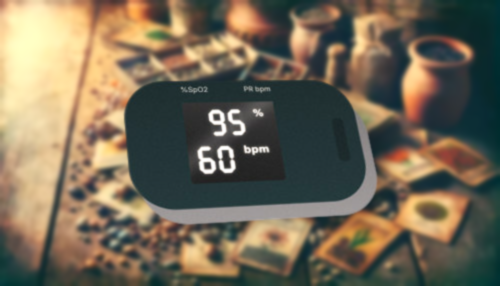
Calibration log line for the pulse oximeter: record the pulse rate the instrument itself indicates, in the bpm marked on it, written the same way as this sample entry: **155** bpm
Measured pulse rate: **60** bpm
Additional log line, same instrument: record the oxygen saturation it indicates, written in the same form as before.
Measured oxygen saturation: **95** %
